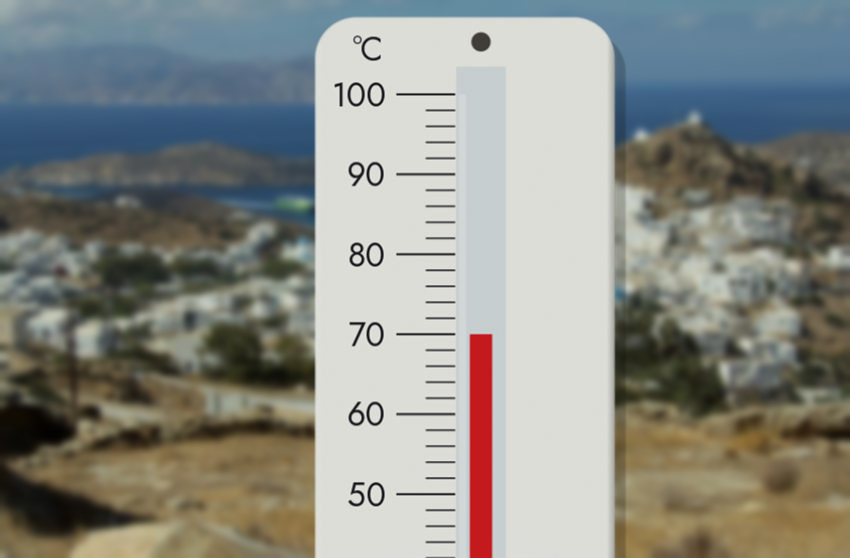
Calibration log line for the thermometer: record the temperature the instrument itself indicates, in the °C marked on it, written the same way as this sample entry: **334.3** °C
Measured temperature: **70** °C
